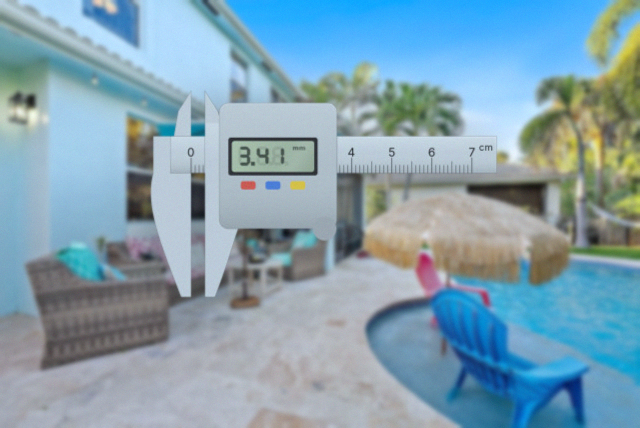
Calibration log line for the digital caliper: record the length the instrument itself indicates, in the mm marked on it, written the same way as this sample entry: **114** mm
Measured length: **3.41** mm
